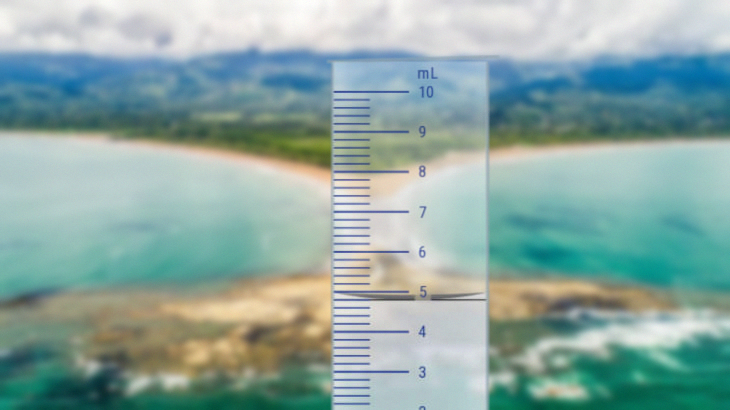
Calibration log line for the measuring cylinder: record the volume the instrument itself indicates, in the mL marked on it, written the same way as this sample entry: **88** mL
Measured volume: **4.8** mL
